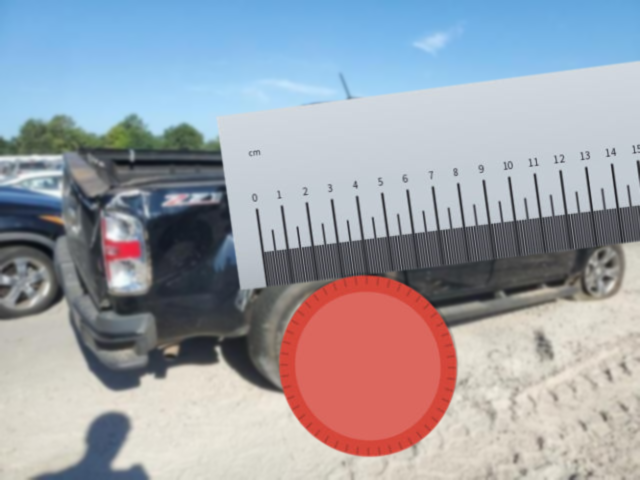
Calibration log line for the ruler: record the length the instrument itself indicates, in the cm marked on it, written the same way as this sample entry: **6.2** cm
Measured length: **7** cm
